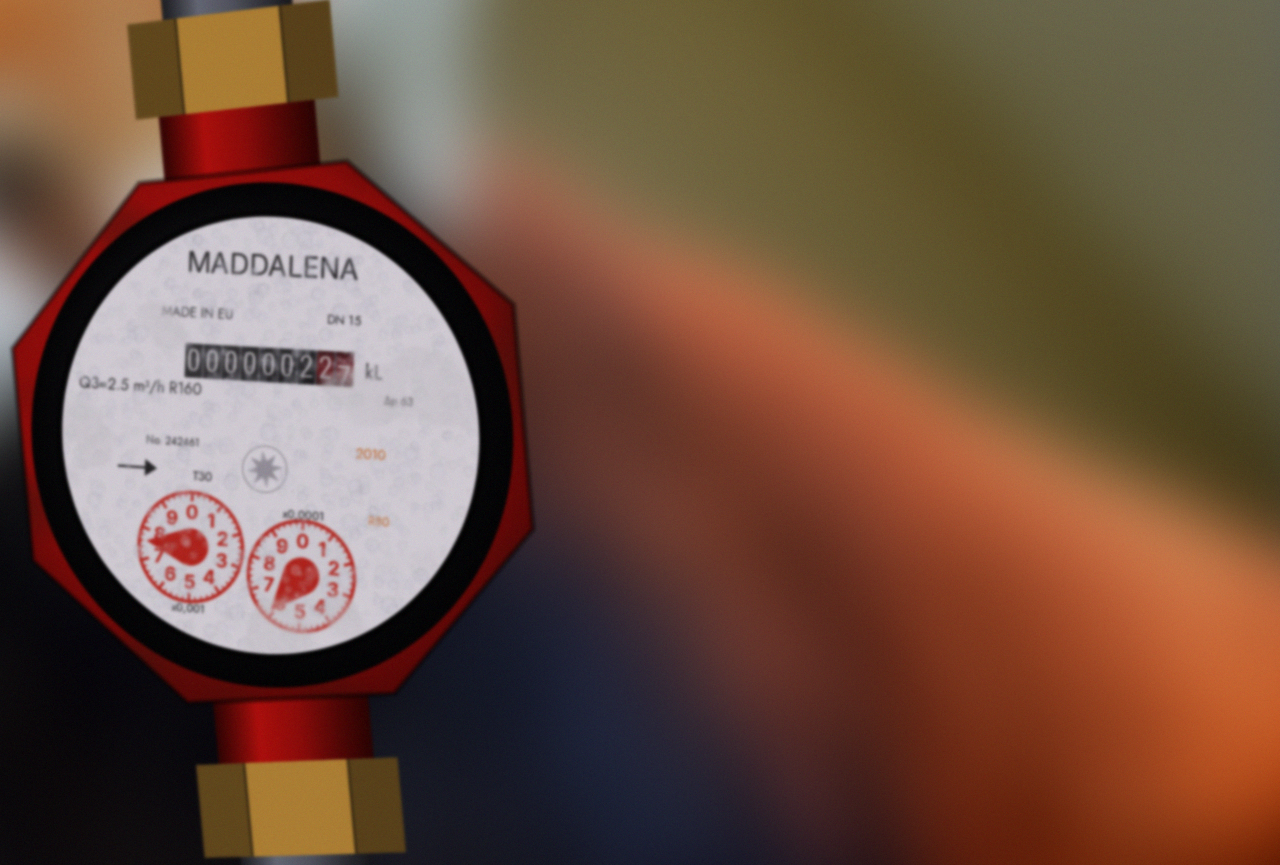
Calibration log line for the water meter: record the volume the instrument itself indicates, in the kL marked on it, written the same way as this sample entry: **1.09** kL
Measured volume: **2.2676** kL
